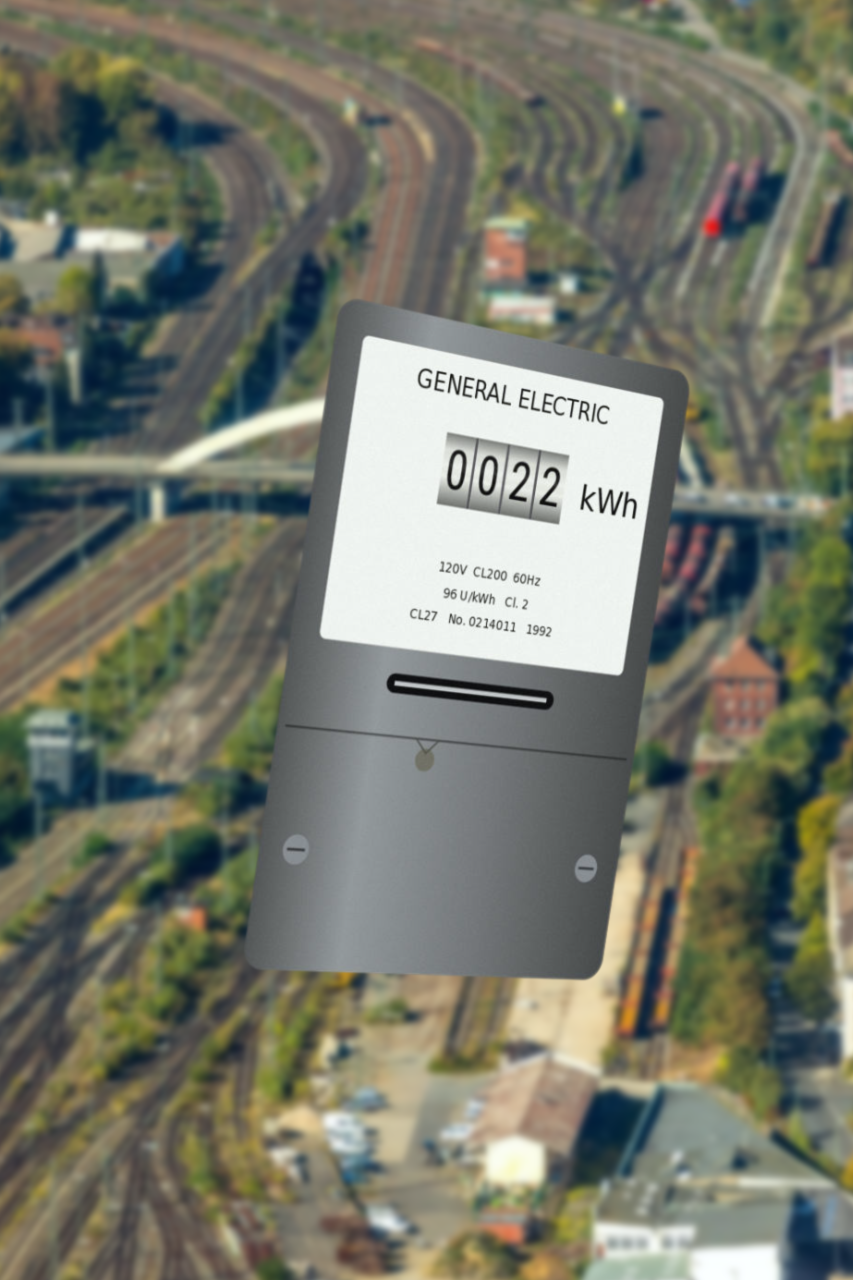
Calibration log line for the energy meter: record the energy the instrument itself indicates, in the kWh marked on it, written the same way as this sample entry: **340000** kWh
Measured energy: **22** kWh
